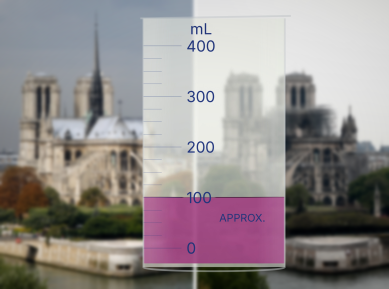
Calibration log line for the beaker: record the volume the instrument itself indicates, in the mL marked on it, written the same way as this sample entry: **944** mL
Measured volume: **100** mL
